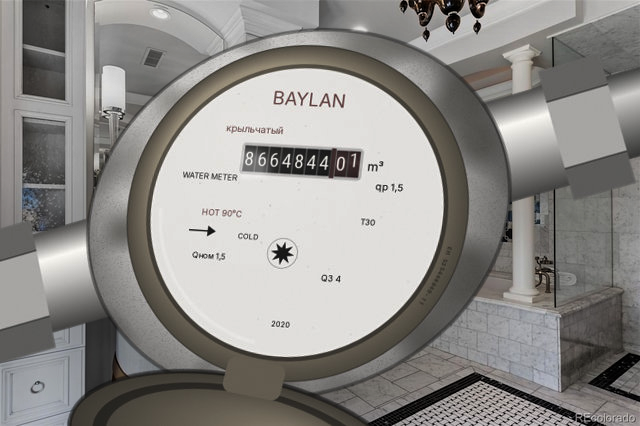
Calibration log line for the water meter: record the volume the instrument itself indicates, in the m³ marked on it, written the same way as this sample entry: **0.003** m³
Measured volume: **8664844.01** m³
